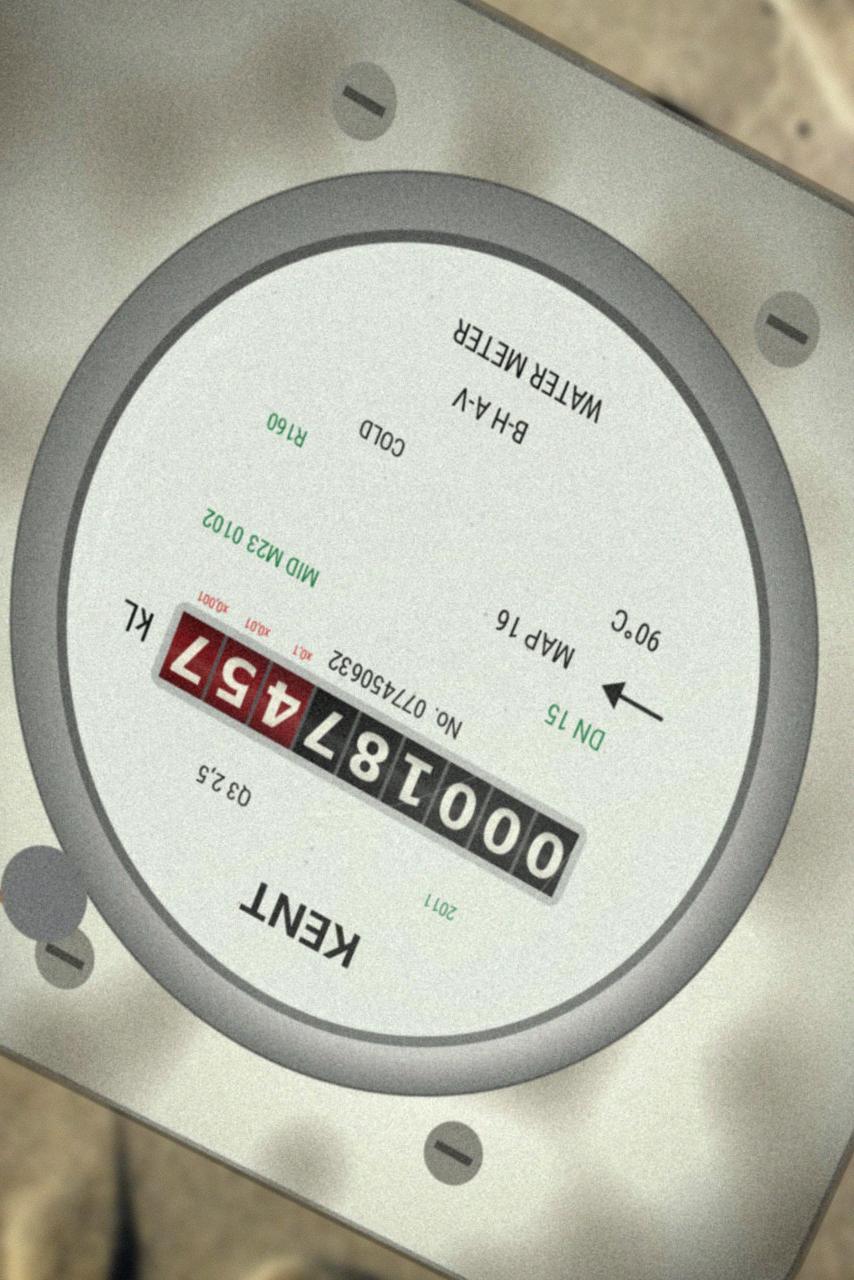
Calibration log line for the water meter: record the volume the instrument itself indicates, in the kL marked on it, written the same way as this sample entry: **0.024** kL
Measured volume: **187.457** kL
